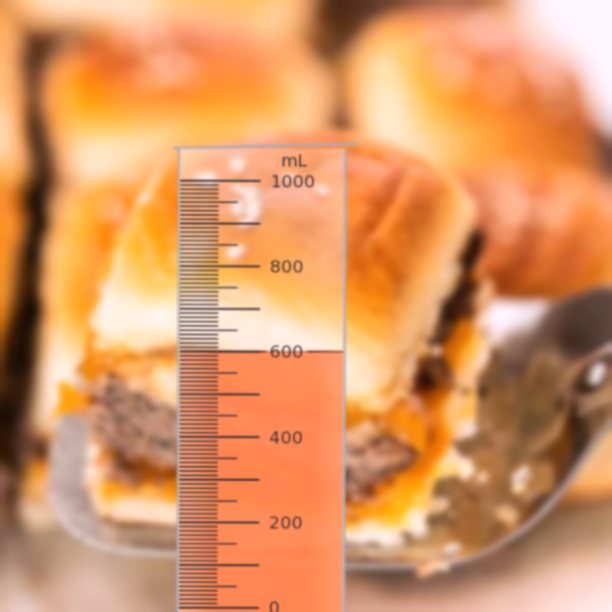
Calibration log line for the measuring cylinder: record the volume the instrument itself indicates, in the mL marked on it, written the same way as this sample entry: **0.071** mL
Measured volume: **600** mL
